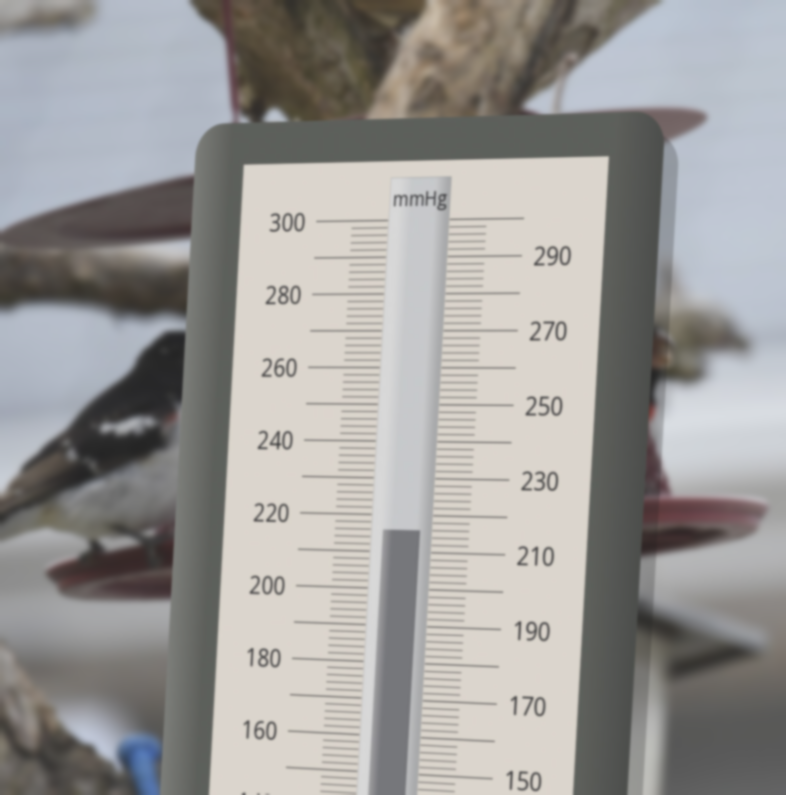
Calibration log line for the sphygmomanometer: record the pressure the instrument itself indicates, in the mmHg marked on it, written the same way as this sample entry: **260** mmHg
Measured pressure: **216** mmHg
